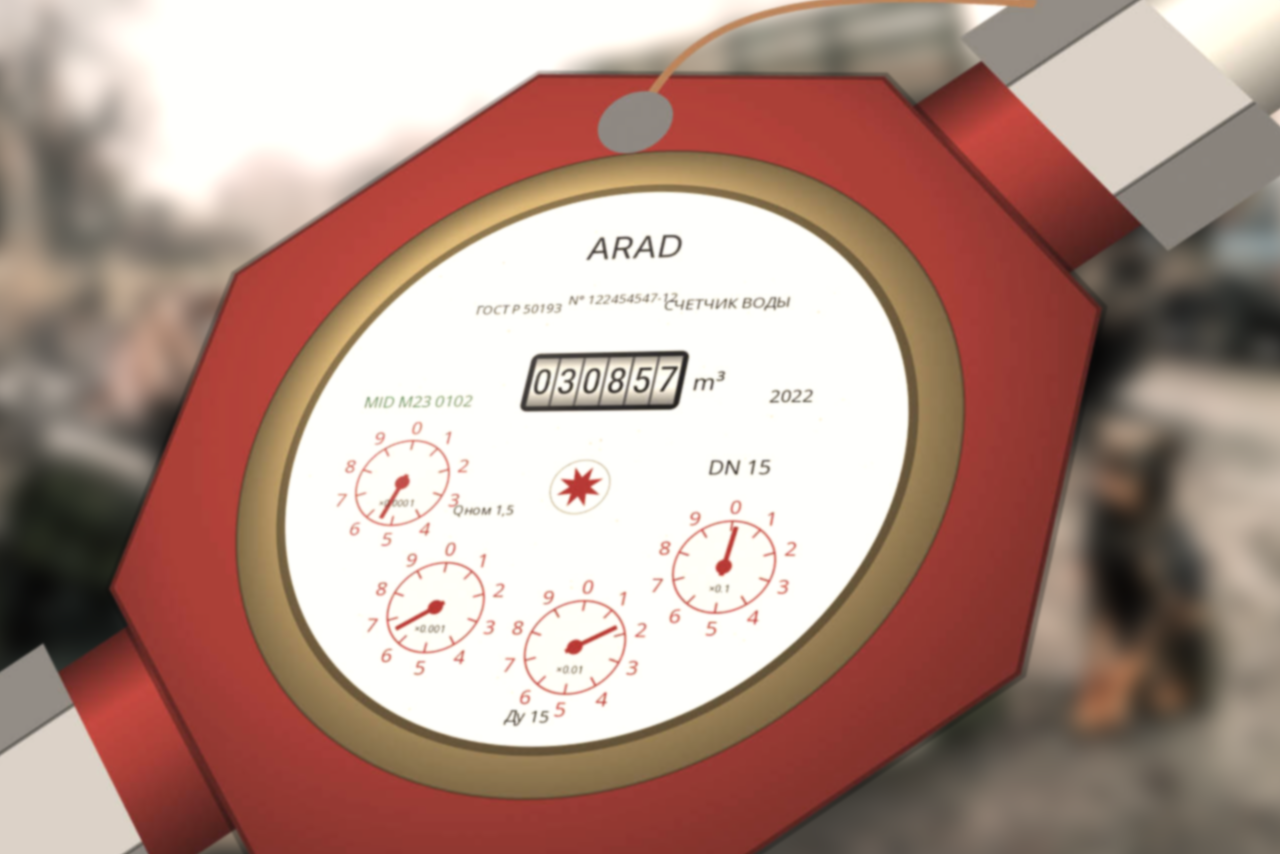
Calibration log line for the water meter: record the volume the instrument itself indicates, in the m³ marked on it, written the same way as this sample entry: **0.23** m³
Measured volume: **30857.0165** m³
